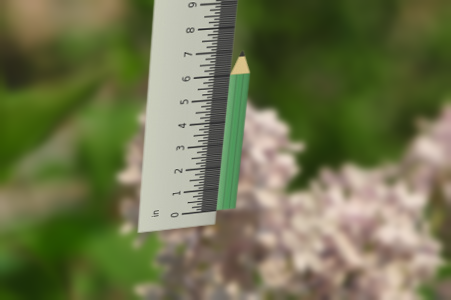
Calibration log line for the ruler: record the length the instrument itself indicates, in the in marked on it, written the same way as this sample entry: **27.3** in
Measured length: **7** in
